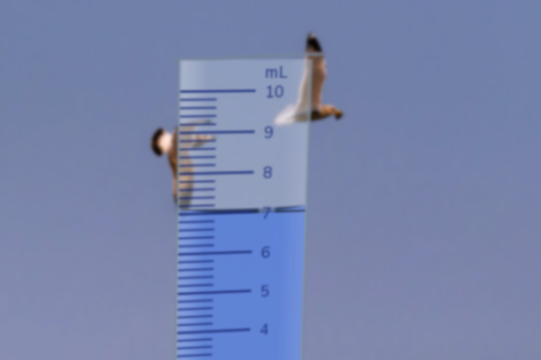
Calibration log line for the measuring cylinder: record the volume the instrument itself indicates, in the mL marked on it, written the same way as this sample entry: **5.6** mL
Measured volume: **7** mL
